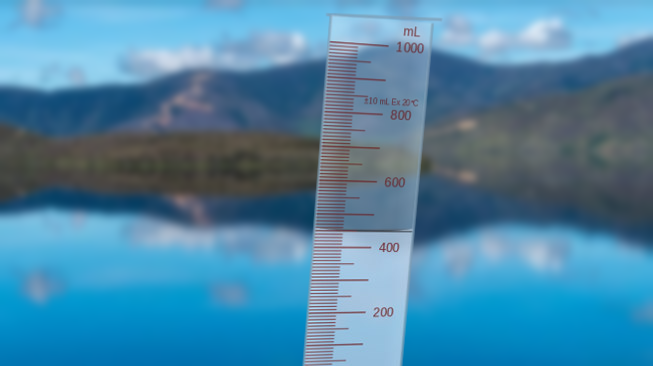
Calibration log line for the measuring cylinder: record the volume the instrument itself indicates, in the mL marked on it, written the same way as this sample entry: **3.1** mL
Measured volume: **450** mL
